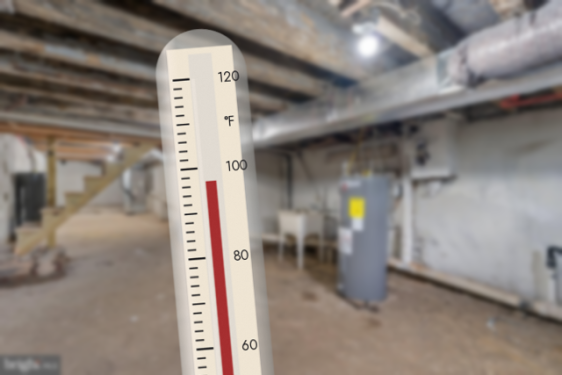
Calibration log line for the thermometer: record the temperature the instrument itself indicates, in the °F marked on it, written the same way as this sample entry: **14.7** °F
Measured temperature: **97** °F
